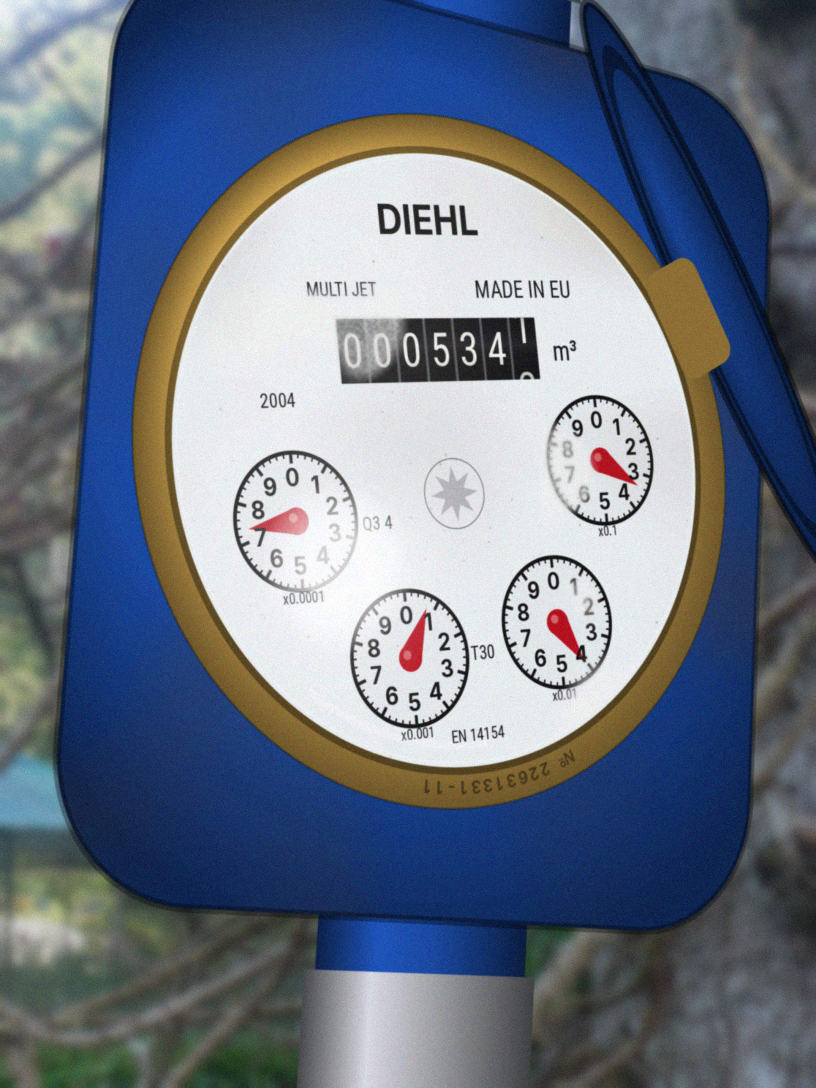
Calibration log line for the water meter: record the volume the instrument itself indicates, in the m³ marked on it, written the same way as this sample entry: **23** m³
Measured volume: **5341.3407** m³
